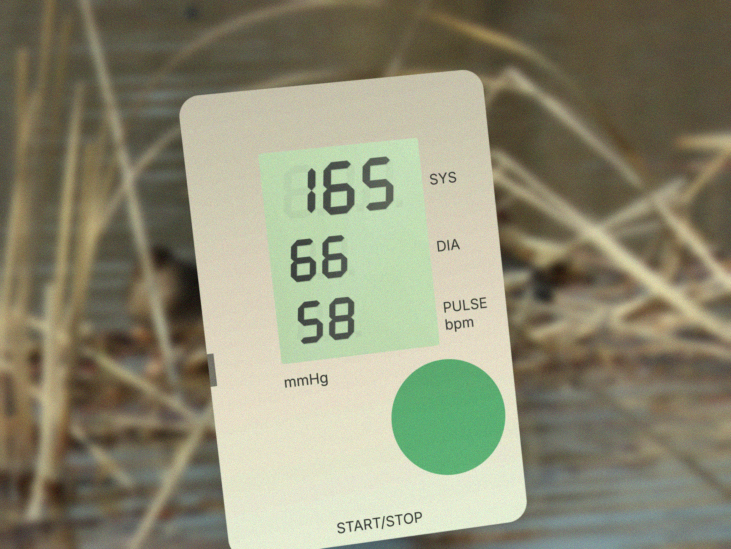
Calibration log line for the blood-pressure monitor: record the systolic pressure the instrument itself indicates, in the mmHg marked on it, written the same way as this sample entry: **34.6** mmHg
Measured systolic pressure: **165** mmHg
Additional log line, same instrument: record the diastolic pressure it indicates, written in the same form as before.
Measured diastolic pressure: **66** mmHg
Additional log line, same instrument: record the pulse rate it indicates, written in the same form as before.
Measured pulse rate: **58** bpm
